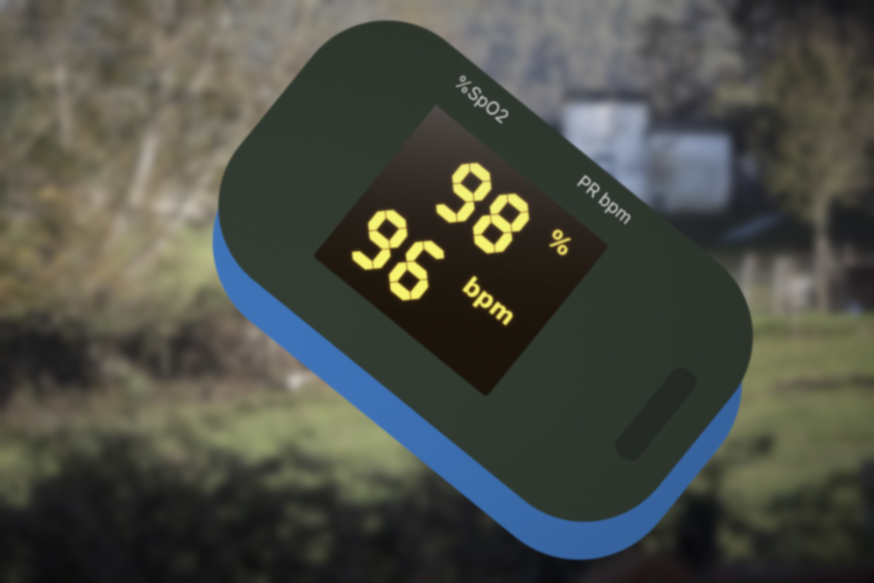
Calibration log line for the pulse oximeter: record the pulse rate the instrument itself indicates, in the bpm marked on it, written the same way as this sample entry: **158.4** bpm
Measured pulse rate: **96** bpm
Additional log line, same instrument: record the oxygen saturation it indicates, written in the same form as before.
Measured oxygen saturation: **98** %
